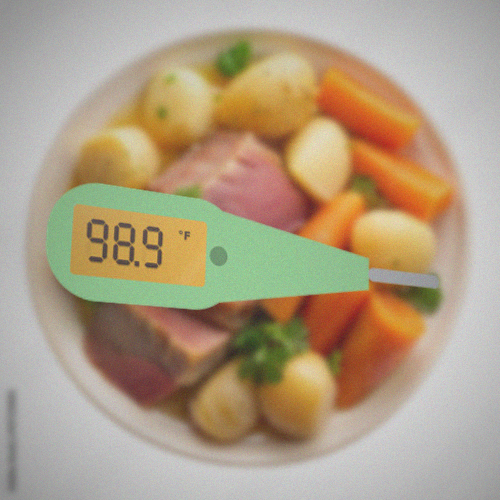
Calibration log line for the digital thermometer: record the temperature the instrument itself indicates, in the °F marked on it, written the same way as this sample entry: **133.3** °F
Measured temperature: **98.9** °F
